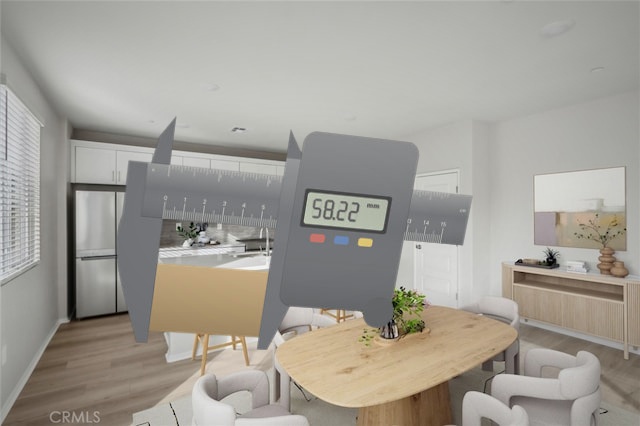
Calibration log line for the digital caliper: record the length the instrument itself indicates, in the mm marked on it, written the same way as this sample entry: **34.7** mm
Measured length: **58.22** mm
